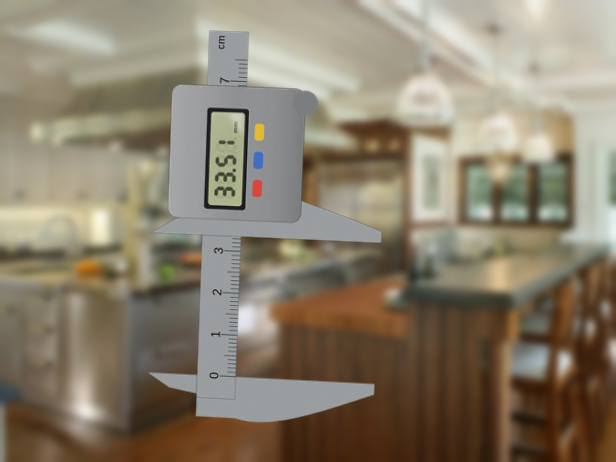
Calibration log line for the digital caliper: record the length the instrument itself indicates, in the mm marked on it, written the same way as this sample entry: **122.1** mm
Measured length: **33.51** mm
